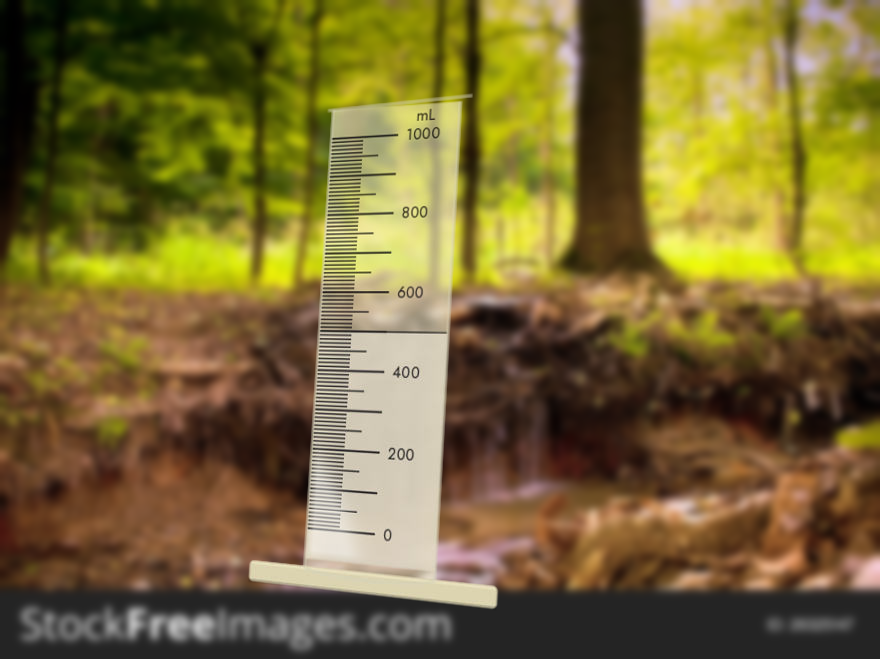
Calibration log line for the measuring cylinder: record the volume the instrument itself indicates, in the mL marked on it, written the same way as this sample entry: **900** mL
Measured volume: **500** mL
